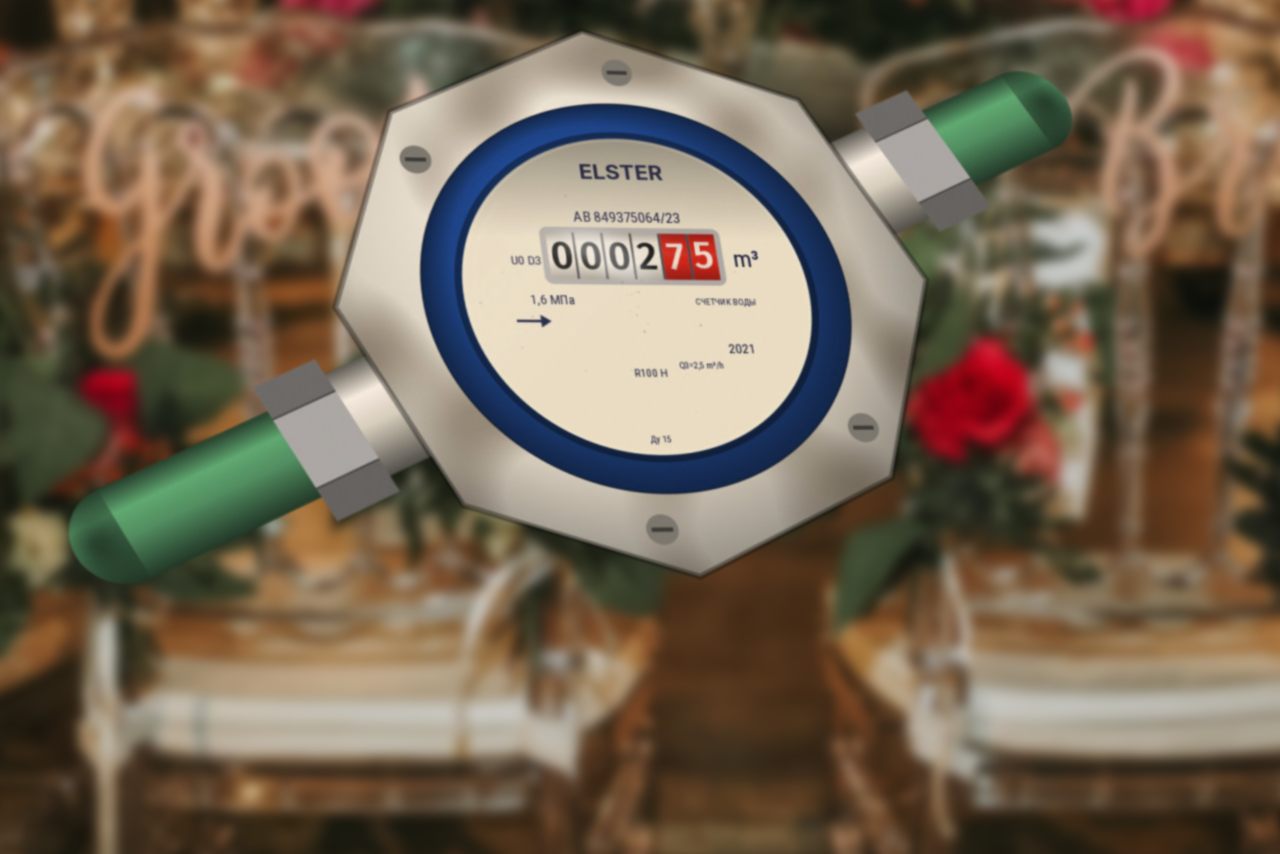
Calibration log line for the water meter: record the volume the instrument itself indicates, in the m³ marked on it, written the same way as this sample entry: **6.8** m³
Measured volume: **2.75** m³
